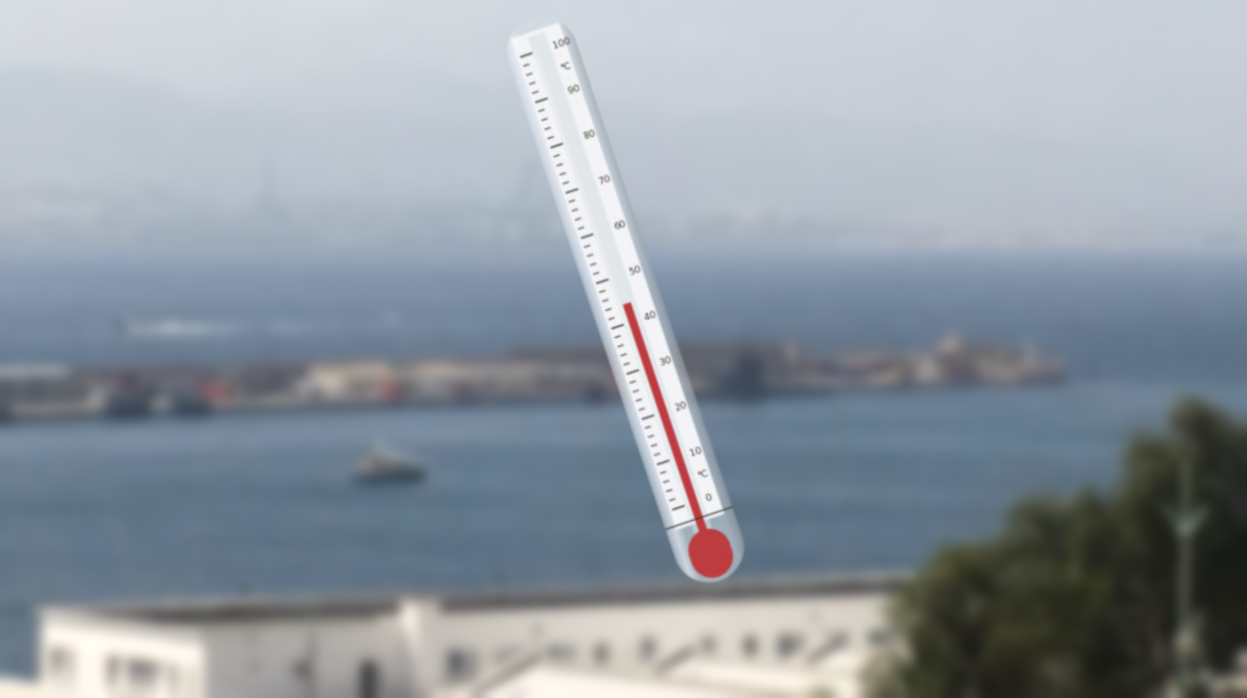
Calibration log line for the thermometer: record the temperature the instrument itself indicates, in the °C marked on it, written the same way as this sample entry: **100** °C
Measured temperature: **44** °C
